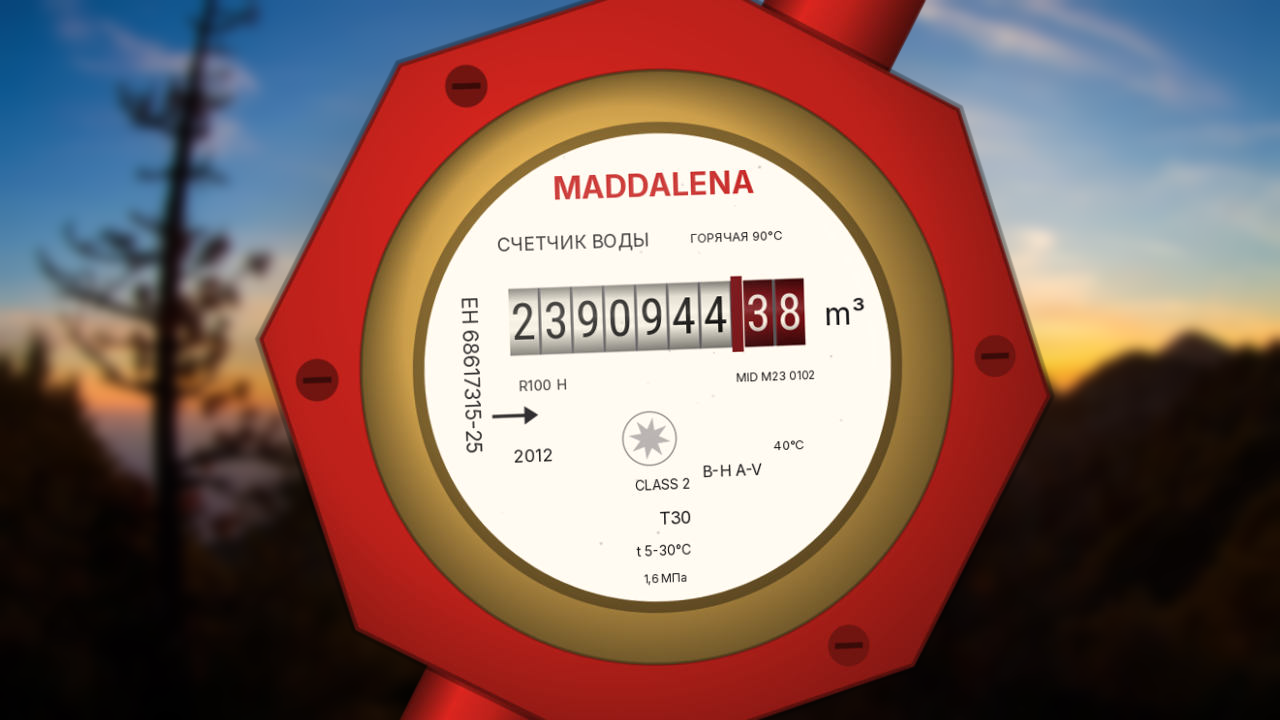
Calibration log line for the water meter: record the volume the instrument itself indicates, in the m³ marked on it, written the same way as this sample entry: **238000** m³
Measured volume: **2390944.38** m³
